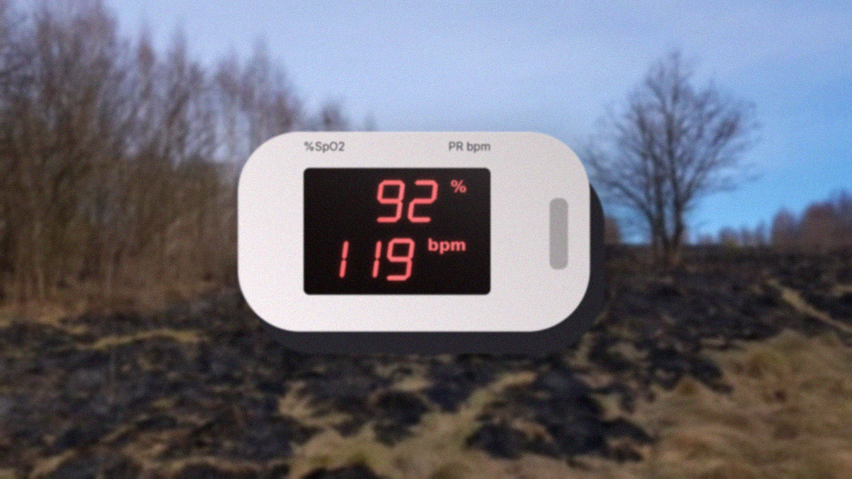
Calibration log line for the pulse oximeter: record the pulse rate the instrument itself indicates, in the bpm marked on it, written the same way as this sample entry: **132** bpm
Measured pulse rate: **119** bpm
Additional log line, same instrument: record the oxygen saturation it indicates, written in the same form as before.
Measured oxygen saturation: **92** %
